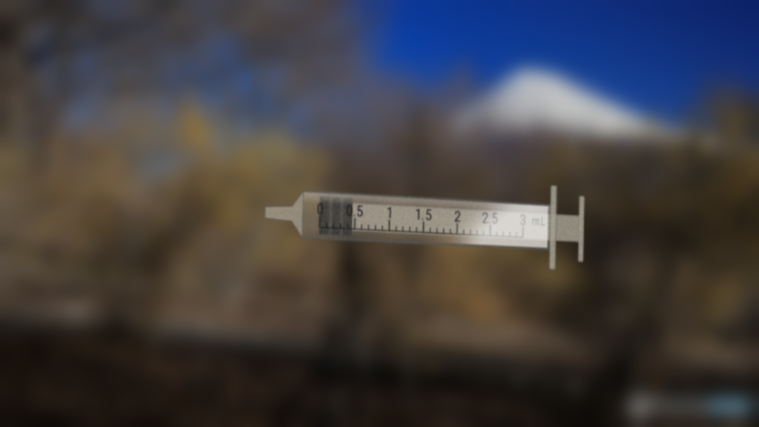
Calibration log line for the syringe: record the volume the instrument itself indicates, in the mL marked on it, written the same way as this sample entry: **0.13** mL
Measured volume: **0** mL
